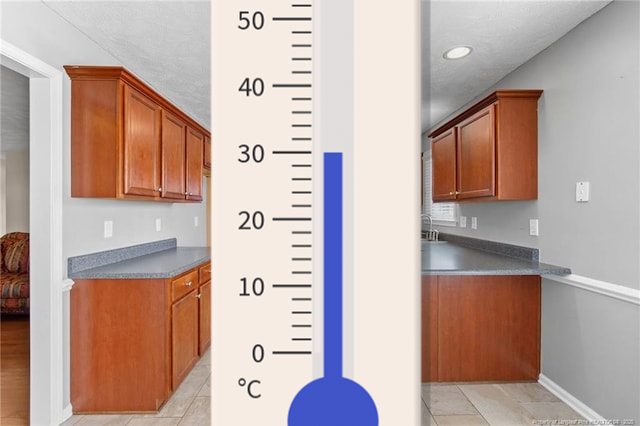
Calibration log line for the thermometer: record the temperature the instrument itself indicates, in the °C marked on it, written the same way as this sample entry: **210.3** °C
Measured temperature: **30** °C
